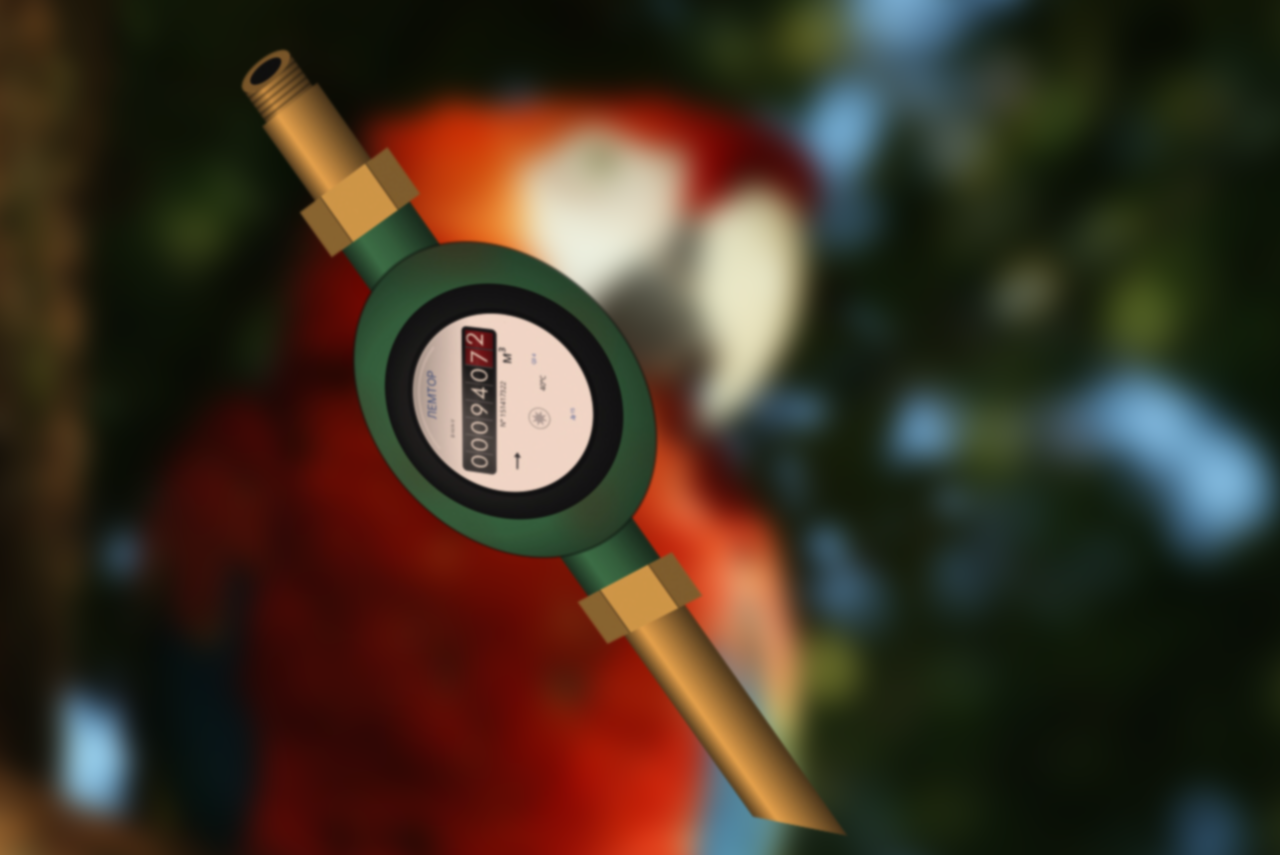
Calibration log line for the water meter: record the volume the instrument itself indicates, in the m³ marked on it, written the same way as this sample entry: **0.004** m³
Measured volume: **940.72** m³
